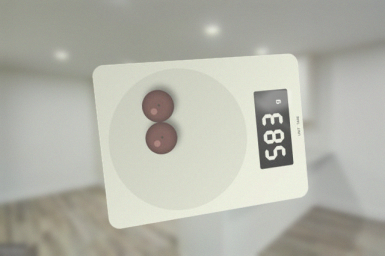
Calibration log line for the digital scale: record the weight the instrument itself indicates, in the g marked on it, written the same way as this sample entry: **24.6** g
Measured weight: **583** g
